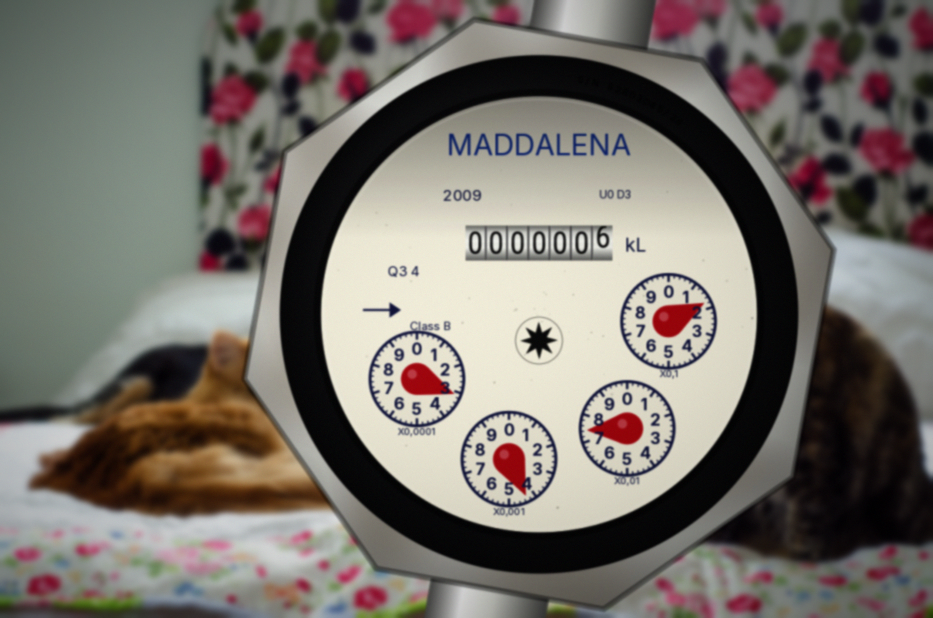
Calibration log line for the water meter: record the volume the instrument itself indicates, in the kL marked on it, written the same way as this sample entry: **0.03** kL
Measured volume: **6.1743** kL
